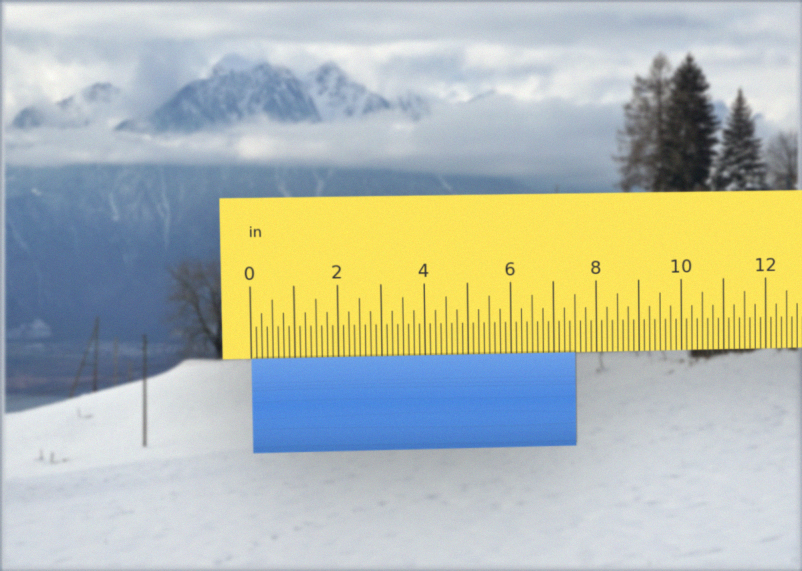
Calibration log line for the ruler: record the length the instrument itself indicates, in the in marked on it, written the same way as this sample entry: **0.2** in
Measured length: **7.5** in
